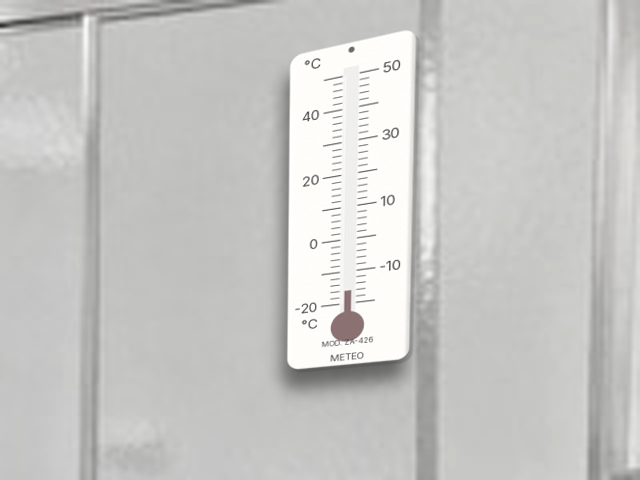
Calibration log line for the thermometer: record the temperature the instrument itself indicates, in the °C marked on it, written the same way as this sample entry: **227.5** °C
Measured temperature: **-16** °C
